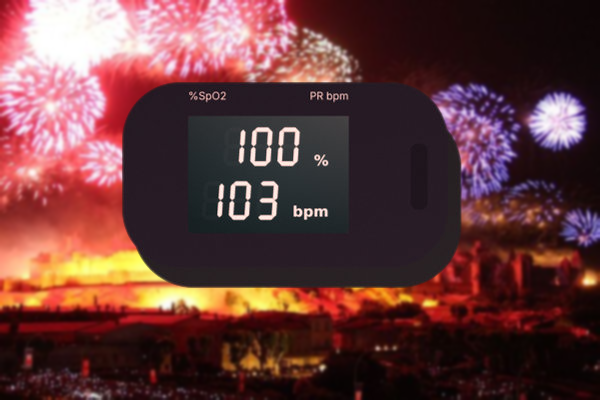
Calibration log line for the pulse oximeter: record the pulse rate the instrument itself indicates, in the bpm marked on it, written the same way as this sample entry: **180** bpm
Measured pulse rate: **103** bpm
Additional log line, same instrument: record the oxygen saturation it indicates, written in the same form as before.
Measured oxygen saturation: **100** %
